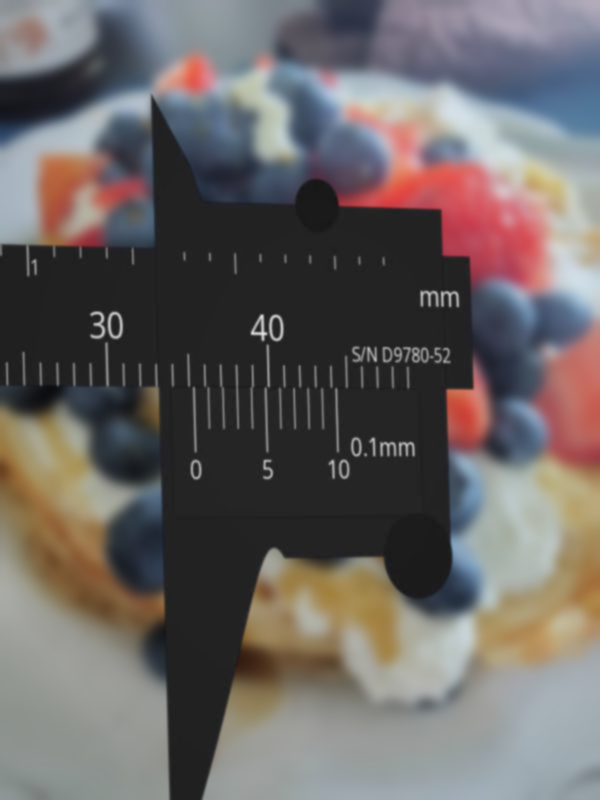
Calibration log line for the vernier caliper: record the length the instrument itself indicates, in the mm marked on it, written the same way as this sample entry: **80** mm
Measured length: **35.3** mm
